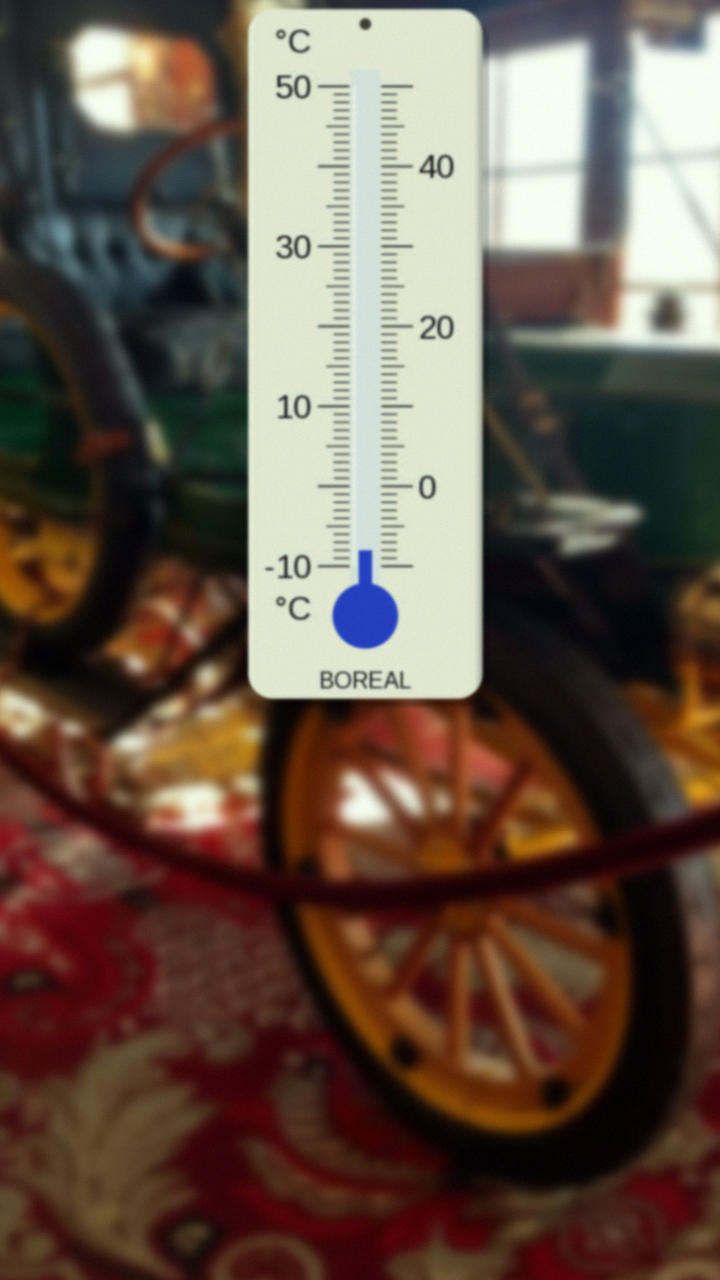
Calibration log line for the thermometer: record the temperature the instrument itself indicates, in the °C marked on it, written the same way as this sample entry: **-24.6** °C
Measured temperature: **-8** °C
